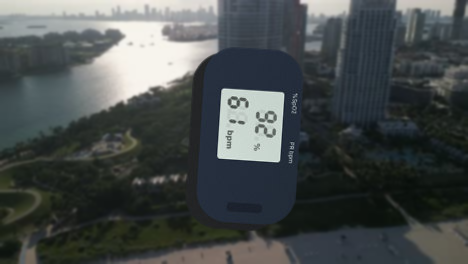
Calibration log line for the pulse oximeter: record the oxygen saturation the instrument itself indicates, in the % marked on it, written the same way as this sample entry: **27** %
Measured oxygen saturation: **92** %
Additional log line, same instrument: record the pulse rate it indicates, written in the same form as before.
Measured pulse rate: **61** bpm
